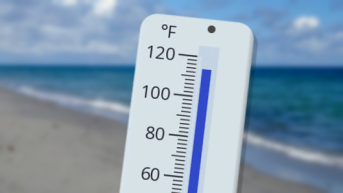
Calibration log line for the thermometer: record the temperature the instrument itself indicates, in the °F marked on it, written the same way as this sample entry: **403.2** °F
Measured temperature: **114** °F
